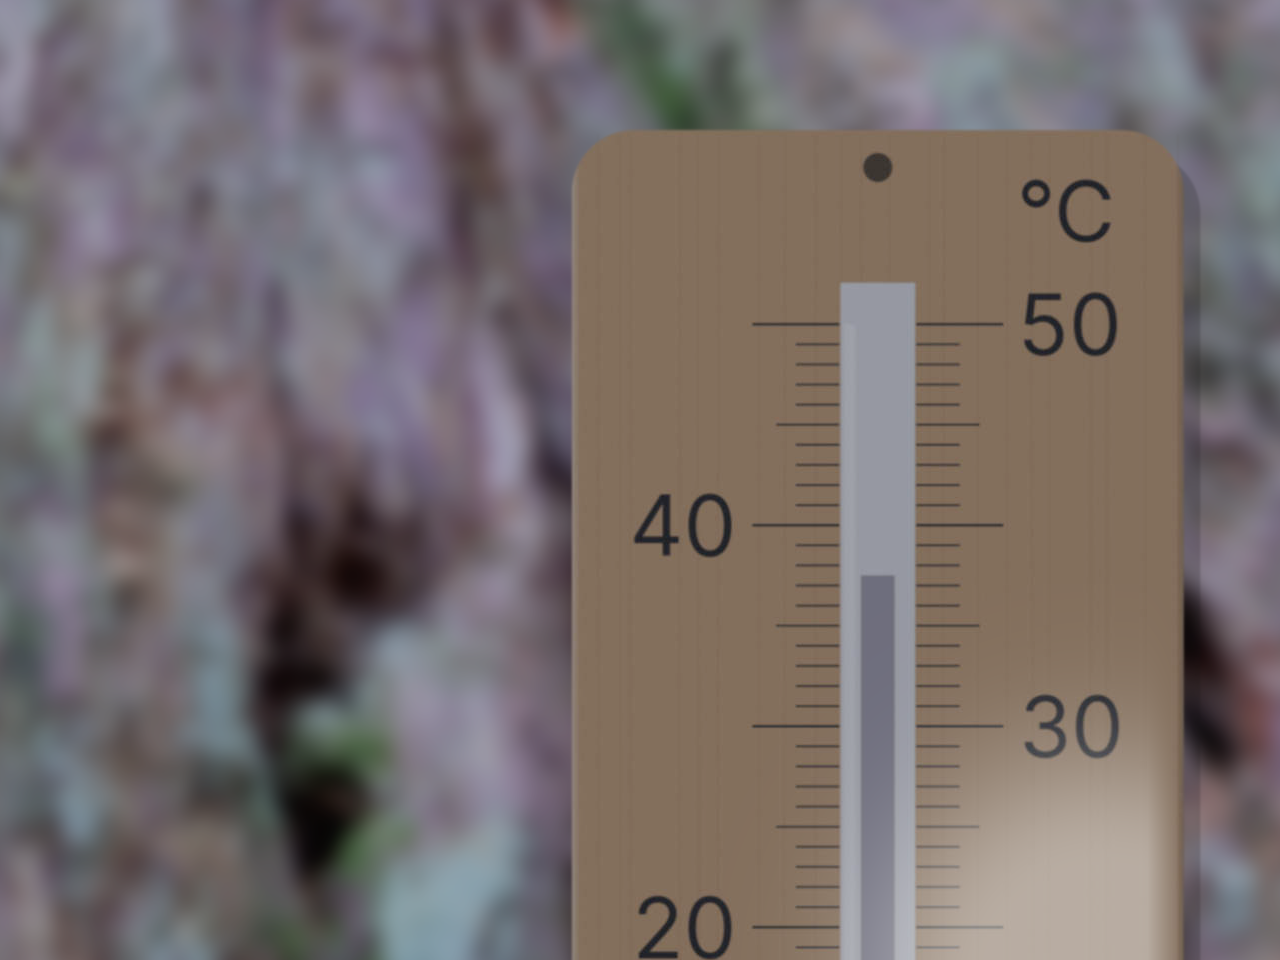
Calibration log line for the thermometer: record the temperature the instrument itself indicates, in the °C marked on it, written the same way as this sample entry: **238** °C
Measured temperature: **37.5** °C
